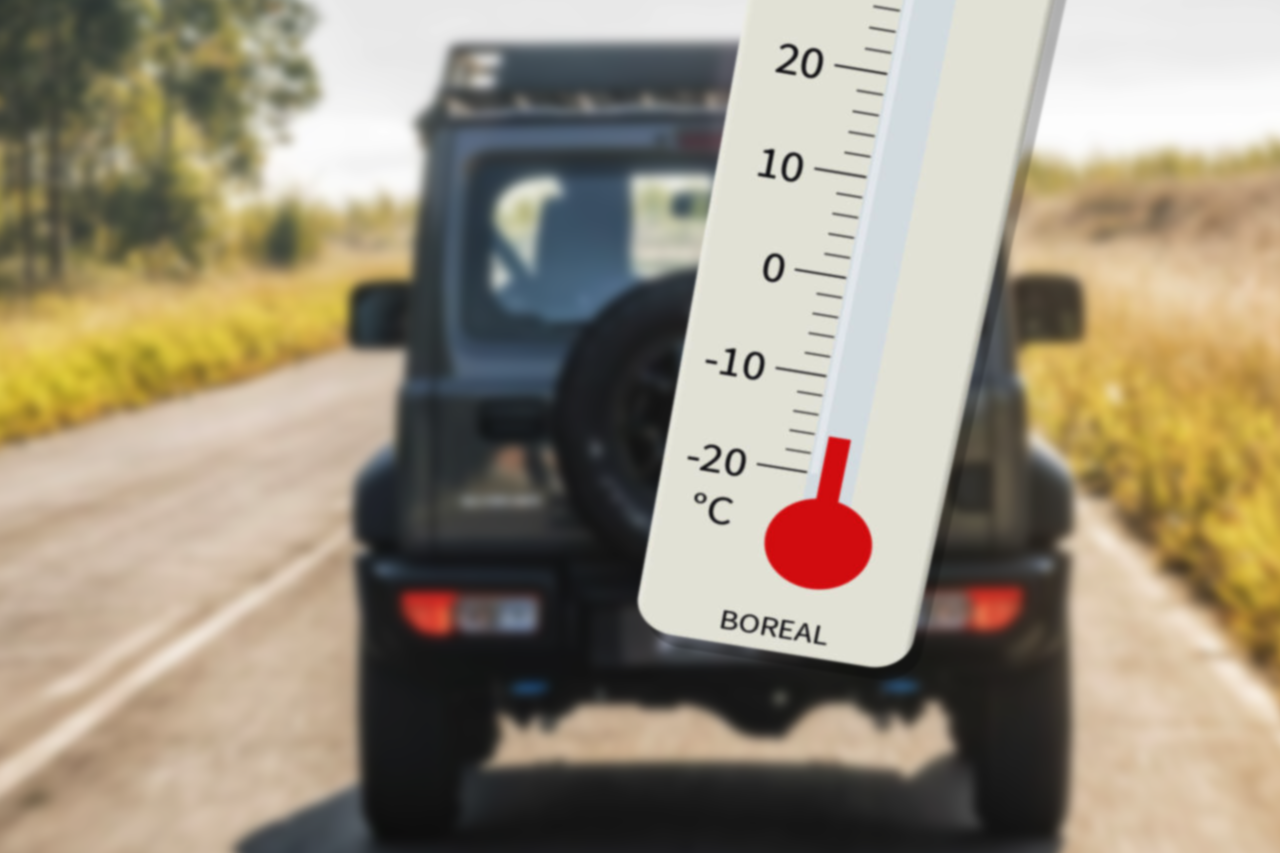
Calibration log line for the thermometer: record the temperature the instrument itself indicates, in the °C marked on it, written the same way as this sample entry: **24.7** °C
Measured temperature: **-16** °C
